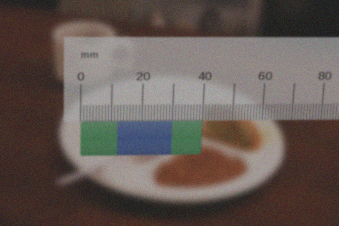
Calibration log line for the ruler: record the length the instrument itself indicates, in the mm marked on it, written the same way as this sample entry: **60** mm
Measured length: **40** mm
